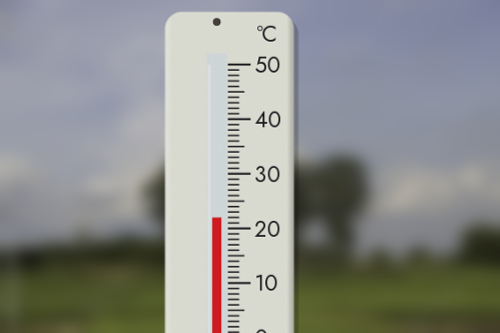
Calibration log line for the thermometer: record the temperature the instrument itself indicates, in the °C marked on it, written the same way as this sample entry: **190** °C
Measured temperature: **22** °C
